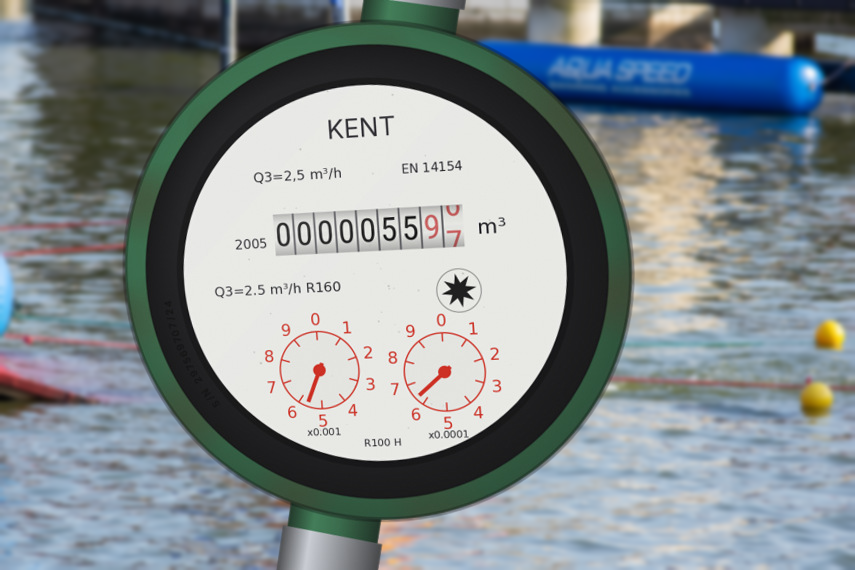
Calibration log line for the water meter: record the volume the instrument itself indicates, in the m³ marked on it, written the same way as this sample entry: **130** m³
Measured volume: **55.9656** m³
